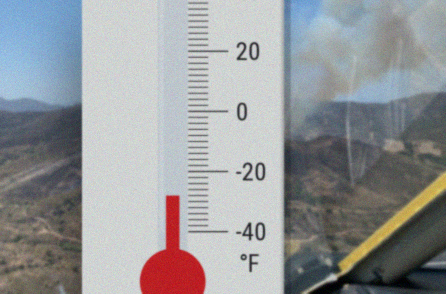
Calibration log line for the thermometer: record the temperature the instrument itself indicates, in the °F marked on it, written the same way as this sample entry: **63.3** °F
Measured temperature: **-28** °F
